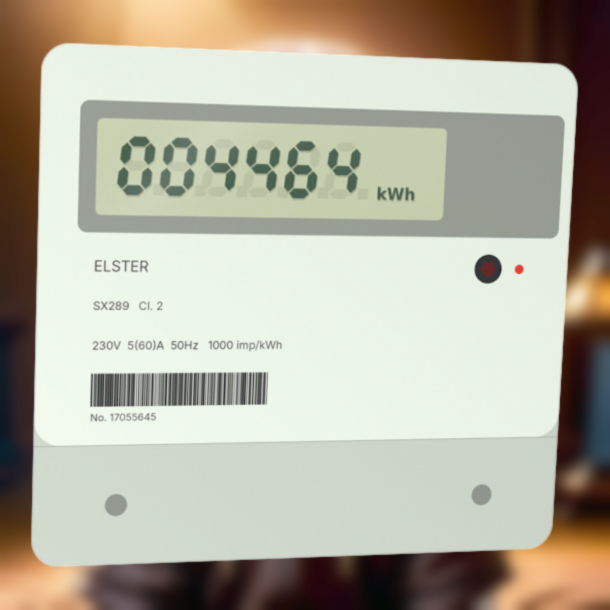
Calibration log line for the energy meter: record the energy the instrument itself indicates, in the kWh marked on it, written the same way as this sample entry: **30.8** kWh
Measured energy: **4464** kWh
